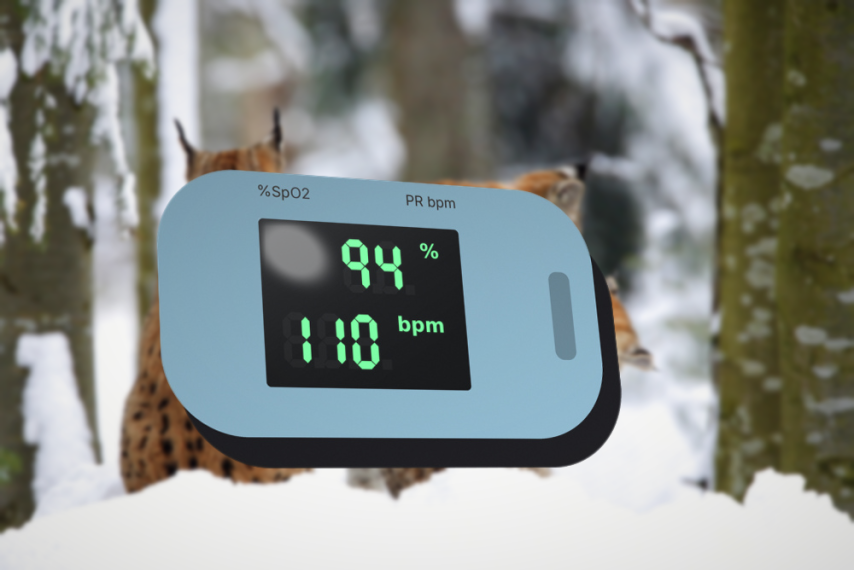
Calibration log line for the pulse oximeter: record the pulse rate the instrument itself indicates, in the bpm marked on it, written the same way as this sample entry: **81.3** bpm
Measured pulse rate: **110** bpm
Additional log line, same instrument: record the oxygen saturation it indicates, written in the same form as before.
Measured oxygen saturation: **94** %
